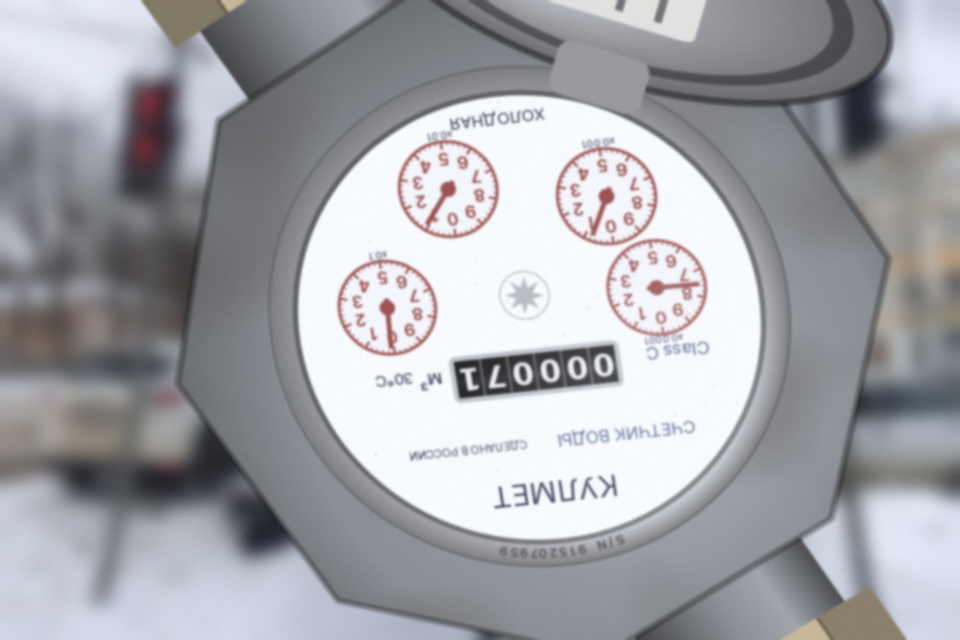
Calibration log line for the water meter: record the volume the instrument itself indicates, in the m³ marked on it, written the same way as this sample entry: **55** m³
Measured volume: **71.0107** m³
